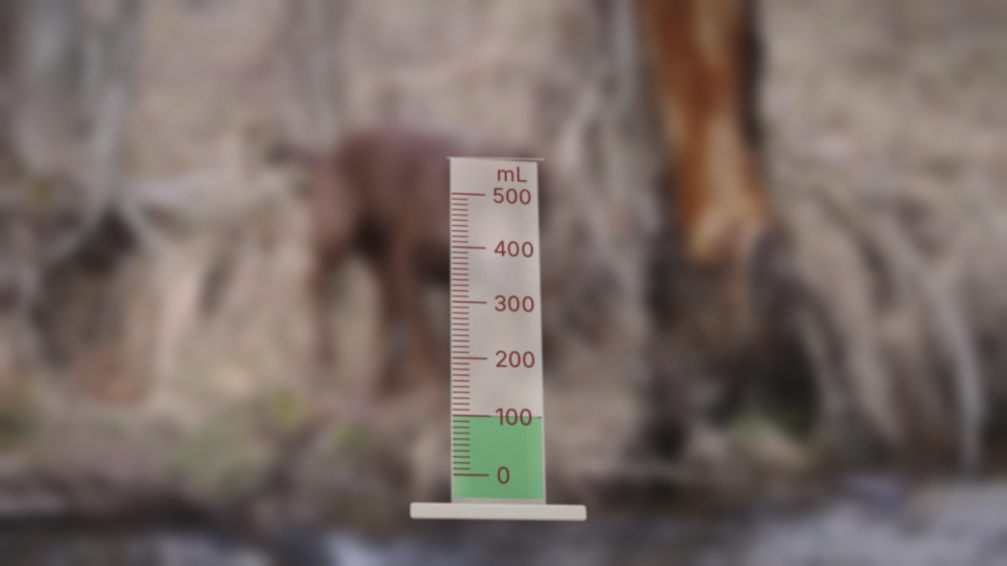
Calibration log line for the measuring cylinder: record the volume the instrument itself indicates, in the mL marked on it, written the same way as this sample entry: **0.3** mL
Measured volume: **100** mL
